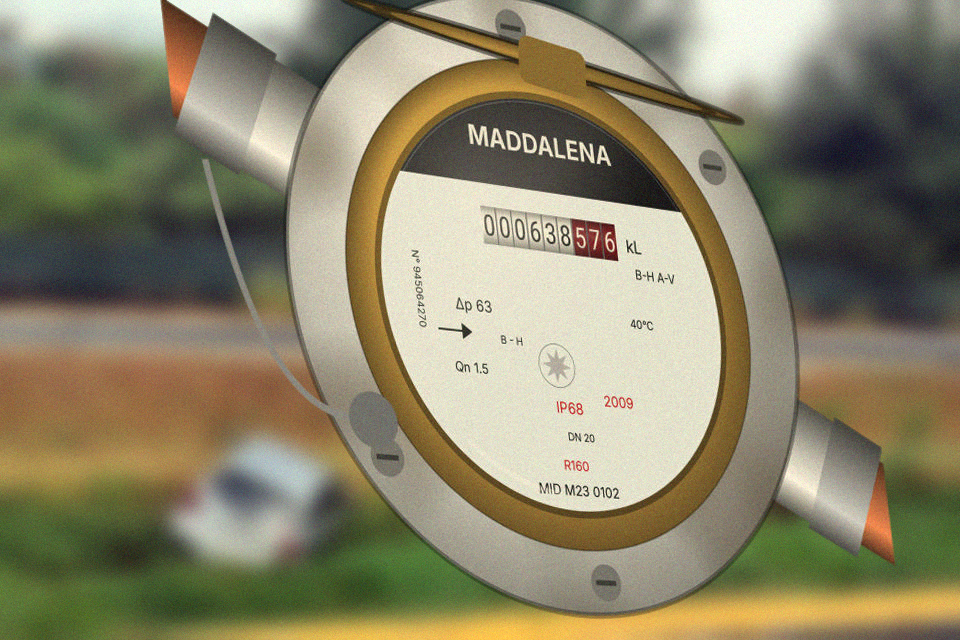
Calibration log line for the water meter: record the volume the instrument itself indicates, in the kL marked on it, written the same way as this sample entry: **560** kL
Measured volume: **638.576** kL
